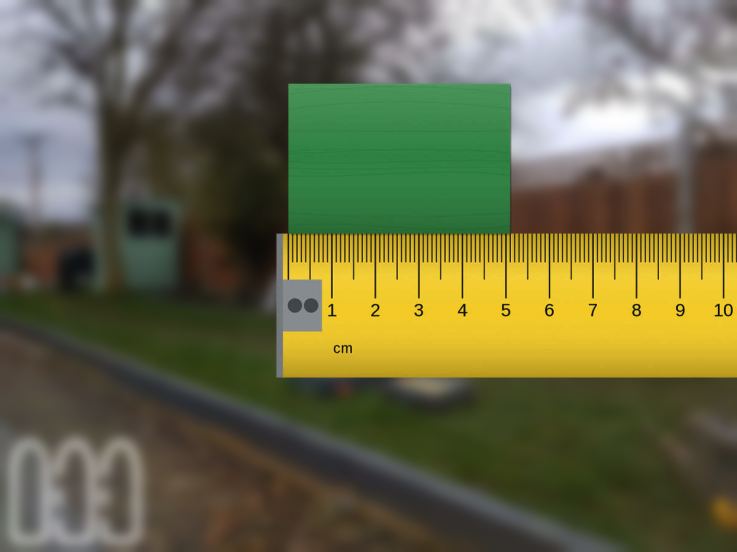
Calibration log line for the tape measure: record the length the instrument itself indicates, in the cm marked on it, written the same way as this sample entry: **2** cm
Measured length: **5.1** cm
